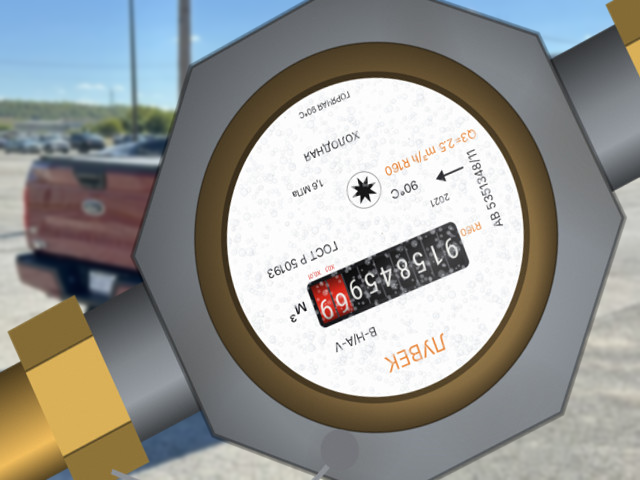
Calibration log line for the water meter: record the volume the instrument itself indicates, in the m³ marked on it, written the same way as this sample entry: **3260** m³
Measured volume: **9158459.69** m³
